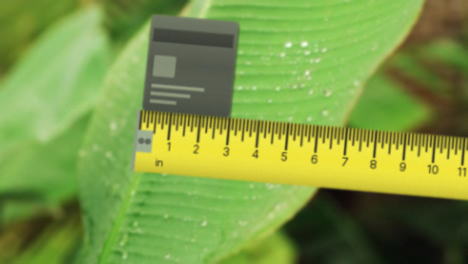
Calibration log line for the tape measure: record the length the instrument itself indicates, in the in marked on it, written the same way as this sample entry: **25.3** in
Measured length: **3** in
